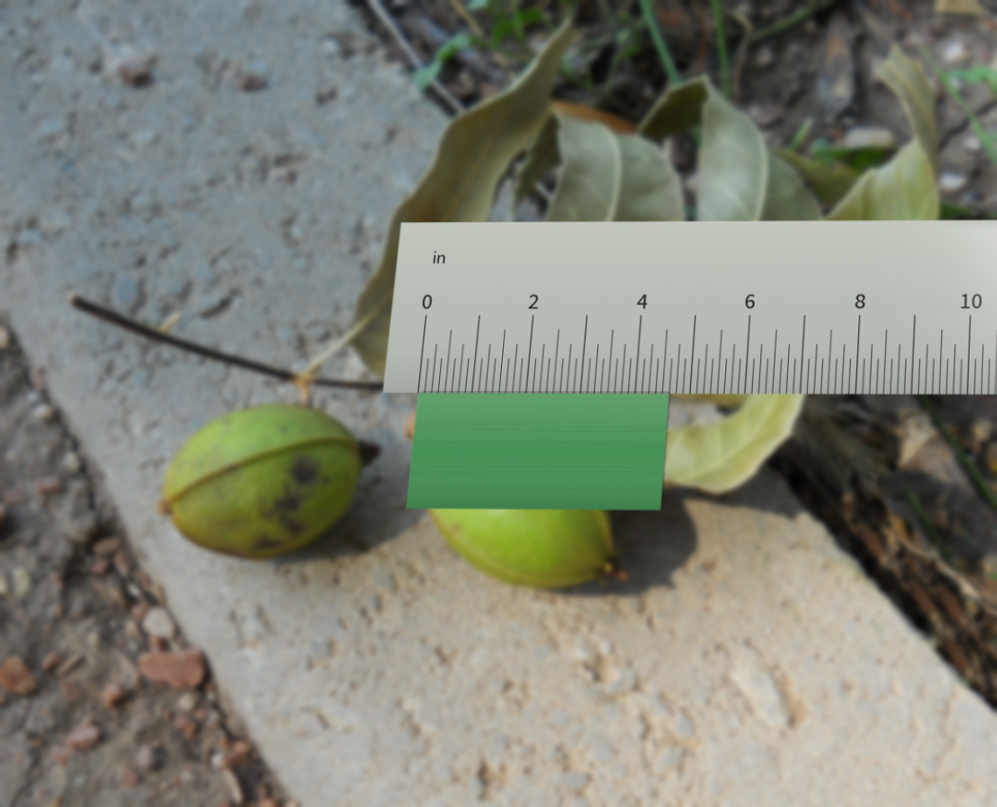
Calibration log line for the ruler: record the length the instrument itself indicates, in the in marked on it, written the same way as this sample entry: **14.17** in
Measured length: **4.625** in
